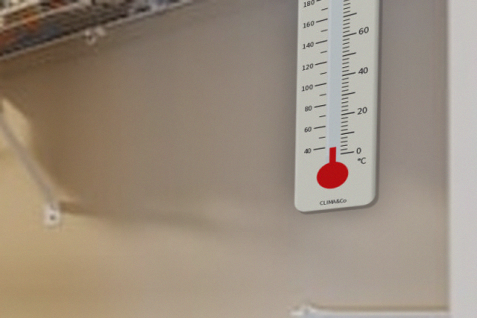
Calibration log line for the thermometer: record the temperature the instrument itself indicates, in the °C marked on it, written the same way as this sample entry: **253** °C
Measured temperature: **4** °C
